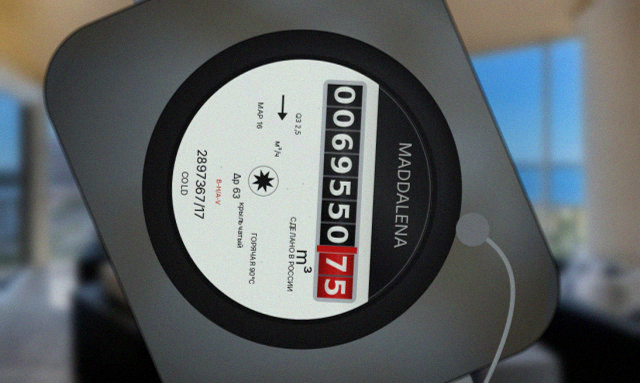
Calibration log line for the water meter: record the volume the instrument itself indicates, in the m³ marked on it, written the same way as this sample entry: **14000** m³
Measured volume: **69550.75** m³
